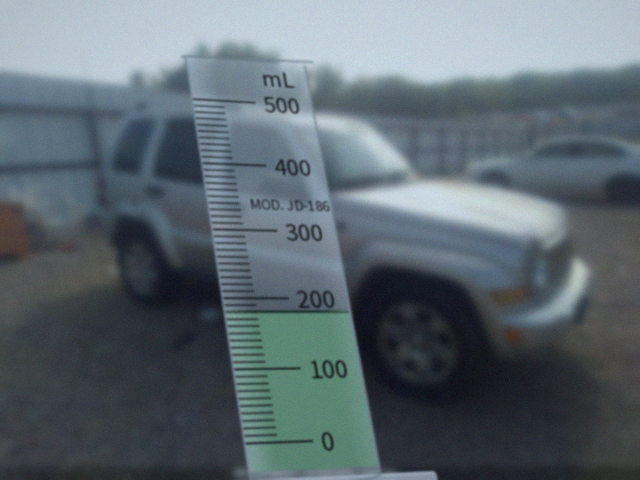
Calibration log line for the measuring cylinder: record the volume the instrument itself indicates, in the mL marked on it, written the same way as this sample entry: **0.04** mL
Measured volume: **180** mL
